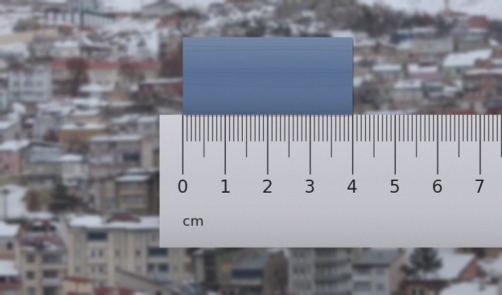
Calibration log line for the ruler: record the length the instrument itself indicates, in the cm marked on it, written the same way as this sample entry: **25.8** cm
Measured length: **4** cm
